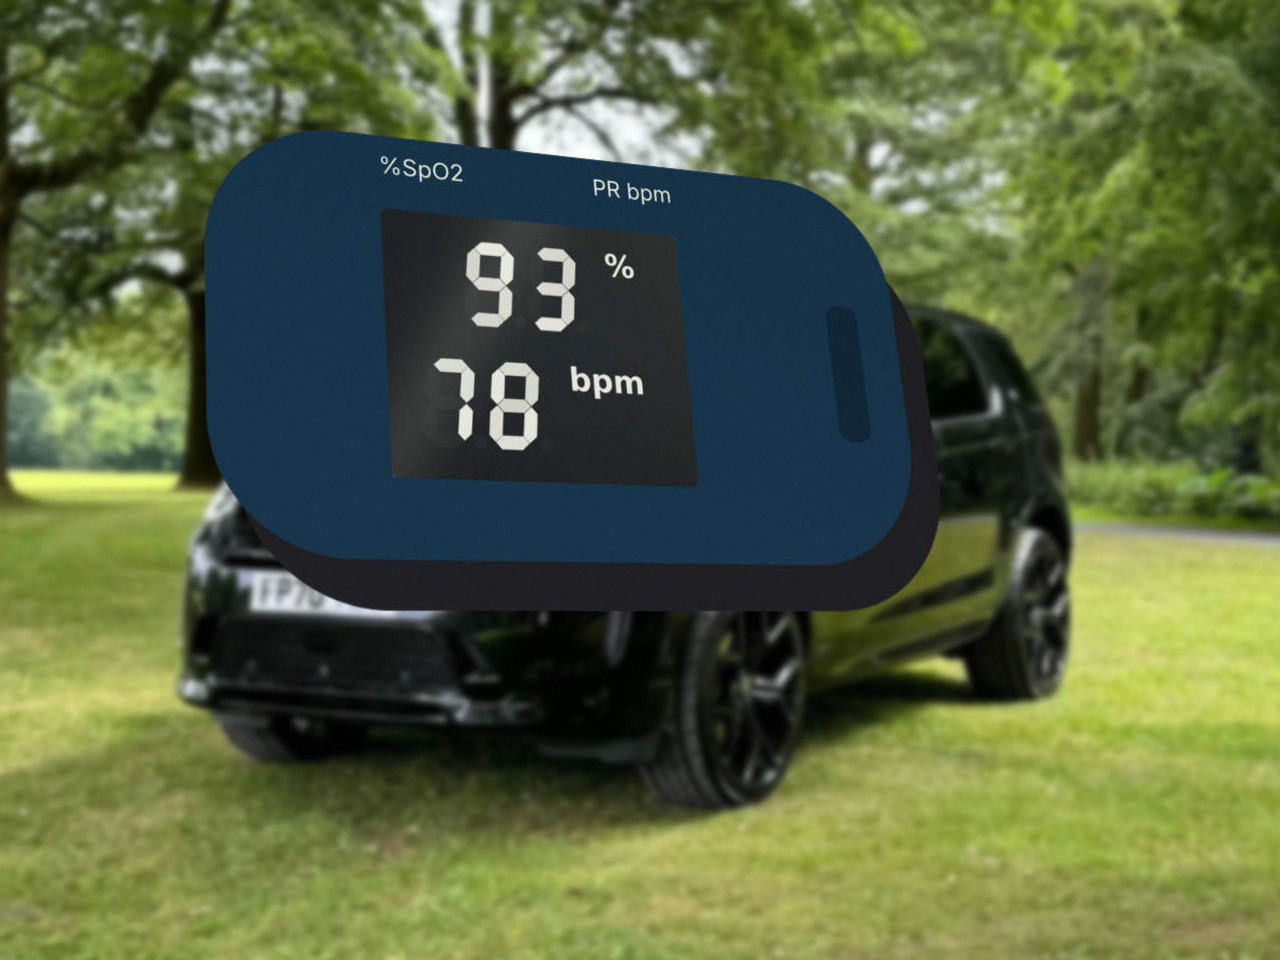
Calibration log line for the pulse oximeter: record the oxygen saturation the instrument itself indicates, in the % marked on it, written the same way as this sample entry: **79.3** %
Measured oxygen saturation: **93** %
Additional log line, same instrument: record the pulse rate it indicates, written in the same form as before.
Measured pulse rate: **78** bpm
